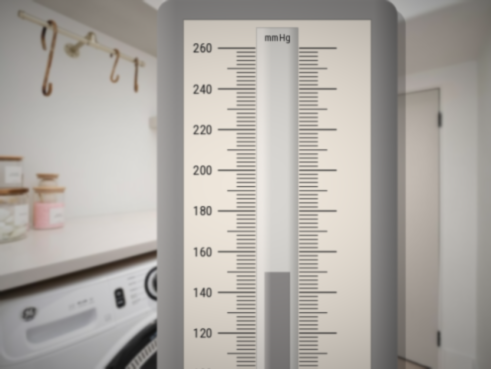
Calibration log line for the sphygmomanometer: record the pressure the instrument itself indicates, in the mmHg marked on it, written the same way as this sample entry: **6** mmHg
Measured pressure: **150** mmHg
